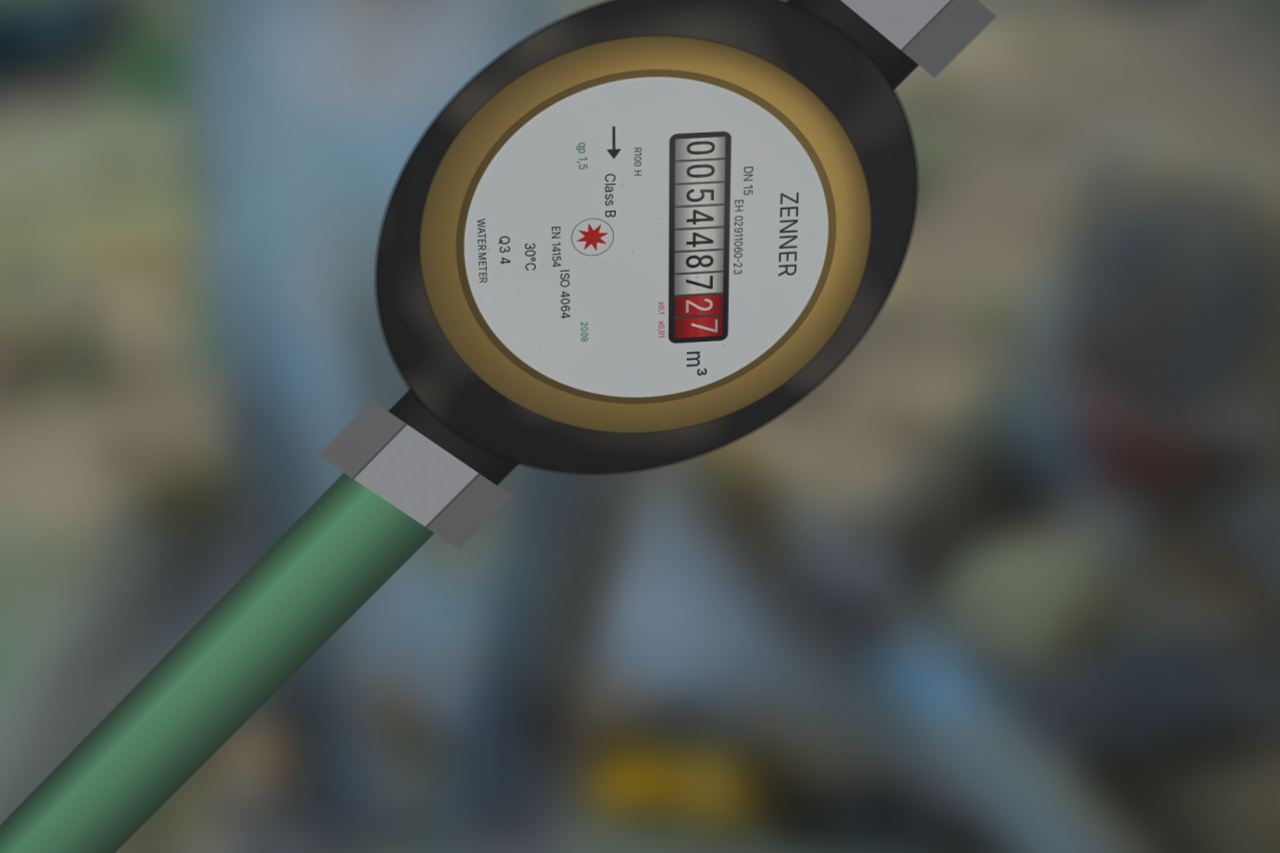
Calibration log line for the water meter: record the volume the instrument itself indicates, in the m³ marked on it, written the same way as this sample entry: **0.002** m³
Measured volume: **54487.27** m³
